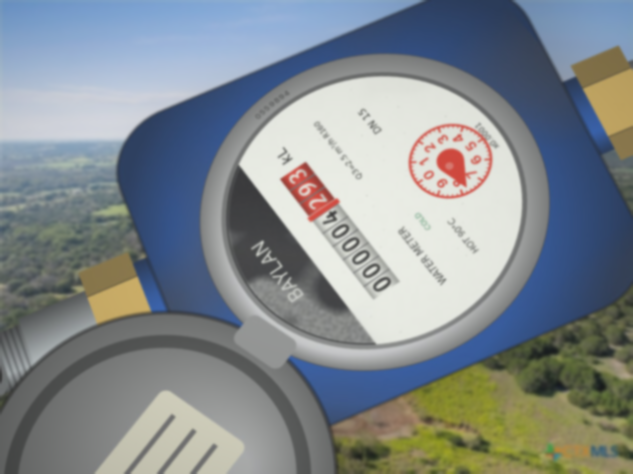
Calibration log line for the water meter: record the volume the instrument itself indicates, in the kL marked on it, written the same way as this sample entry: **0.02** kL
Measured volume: **4.2937** kL
